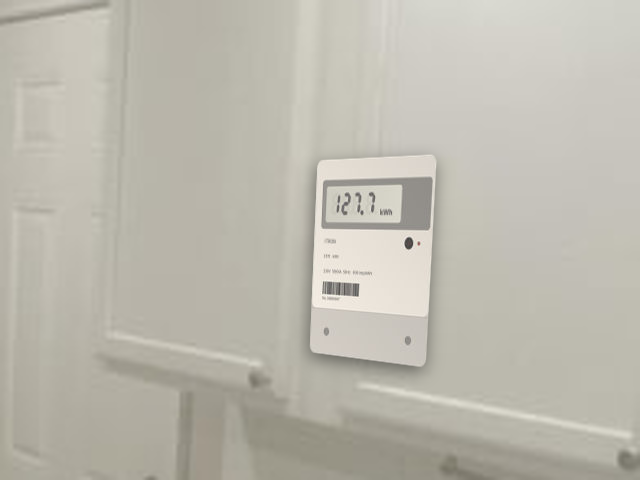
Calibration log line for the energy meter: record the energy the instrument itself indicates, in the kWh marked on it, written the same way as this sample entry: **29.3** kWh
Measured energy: **127.7** kWh
